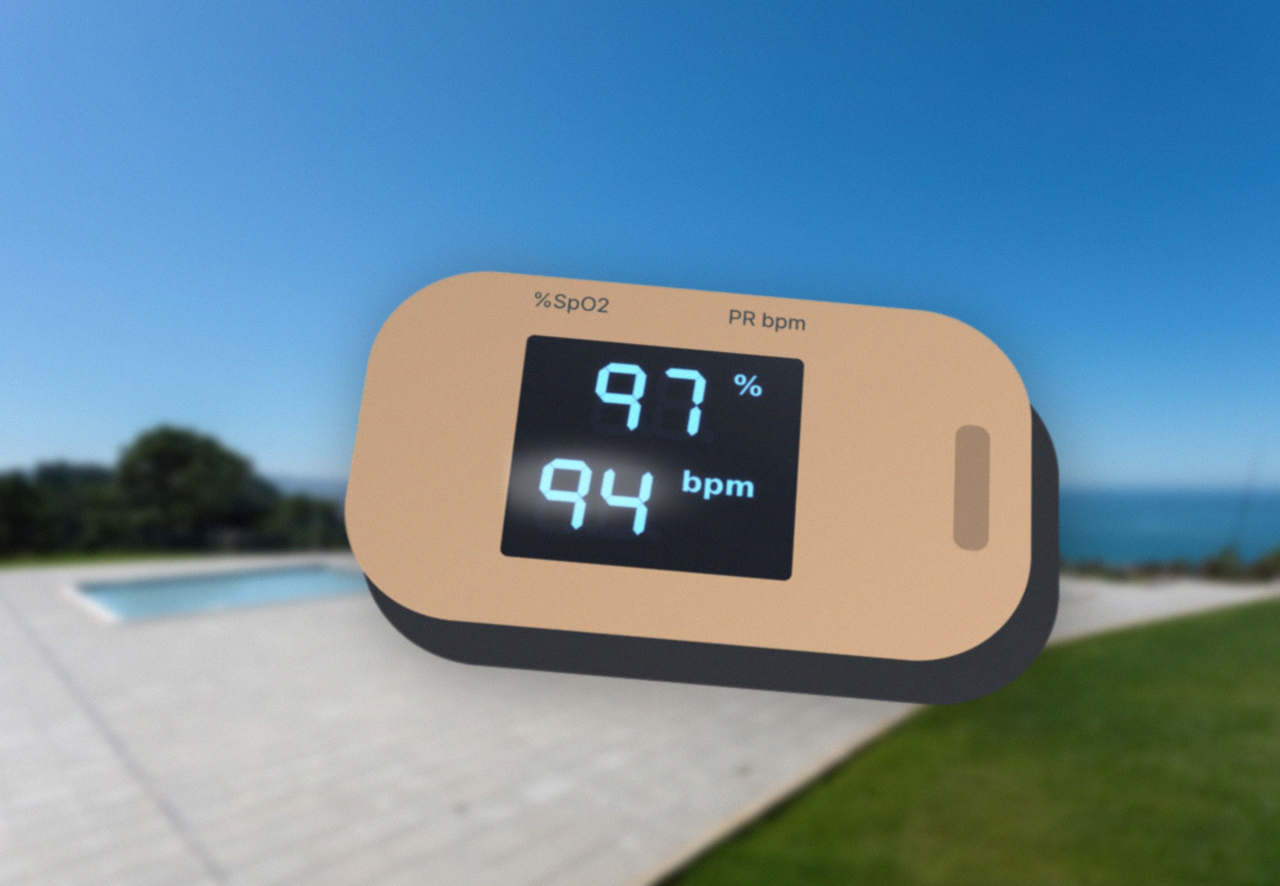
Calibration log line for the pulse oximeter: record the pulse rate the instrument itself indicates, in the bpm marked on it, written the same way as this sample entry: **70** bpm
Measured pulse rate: **94** bpm
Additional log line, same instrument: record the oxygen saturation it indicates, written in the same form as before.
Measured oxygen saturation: **97** %
